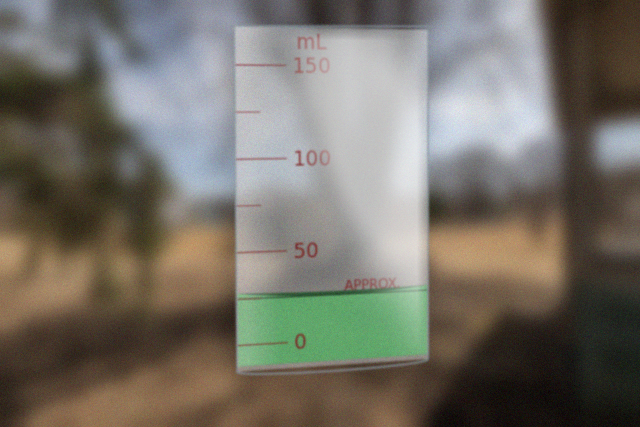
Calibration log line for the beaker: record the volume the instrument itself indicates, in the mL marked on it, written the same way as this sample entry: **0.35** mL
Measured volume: **25** mL
